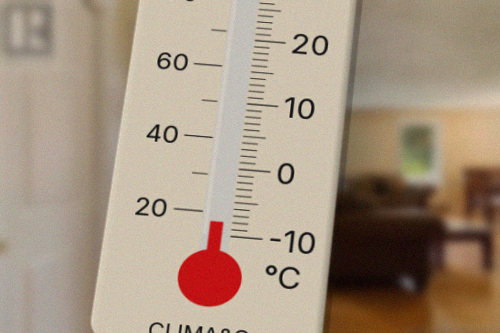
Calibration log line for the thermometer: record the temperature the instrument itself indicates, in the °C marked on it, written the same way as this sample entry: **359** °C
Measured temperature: **-8** °C
